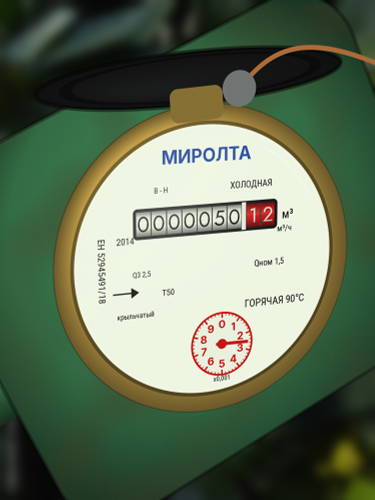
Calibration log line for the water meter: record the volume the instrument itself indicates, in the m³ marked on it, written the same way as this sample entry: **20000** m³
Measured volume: **50.122** m³
